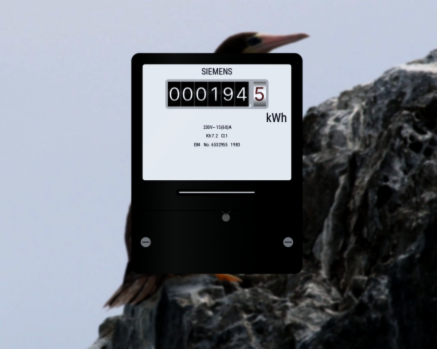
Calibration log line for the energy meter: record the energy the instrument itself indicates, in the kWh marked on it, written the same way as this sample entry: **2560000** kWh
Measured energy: **194.5** kWh
